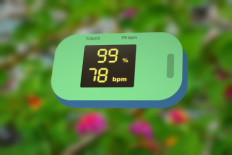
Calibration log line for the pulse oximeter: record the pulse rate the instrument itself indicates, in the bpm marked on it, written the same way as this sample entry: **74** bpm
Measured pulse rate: **78** bpm
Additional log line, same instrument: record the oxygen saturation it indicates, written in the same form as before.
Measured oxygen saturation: **99** %
